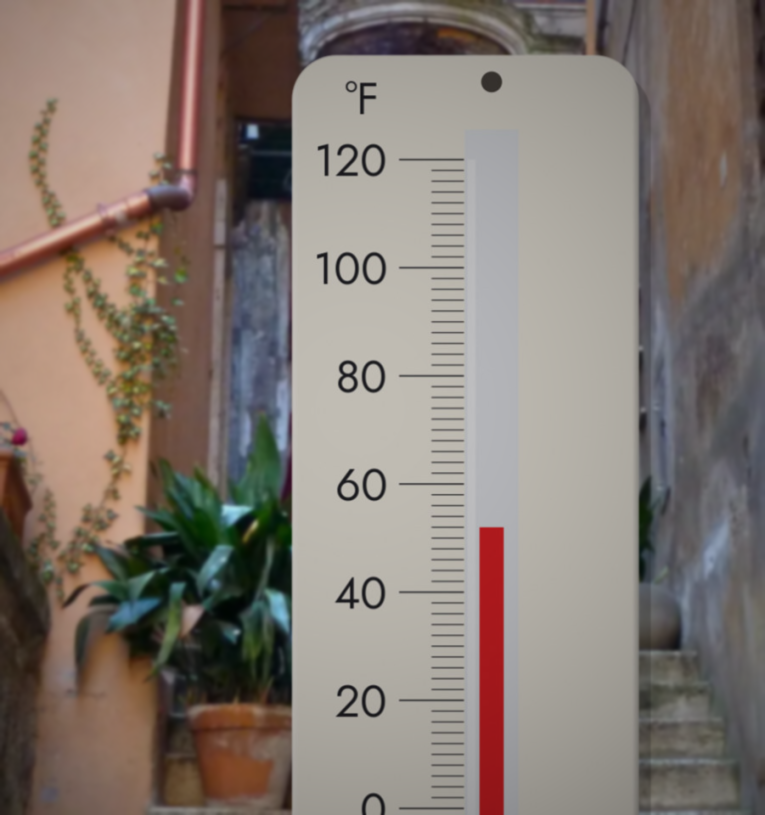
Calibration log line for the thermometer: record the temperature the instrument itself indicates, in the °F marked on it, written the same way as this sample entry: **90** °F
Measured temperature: **52** °F
